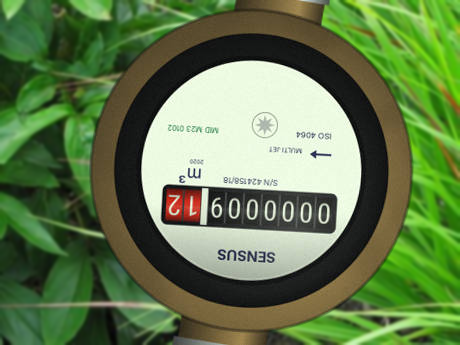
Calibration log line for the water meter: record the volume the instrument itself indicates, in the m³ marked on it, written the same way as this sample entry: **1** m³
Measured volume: **9.12** m³
